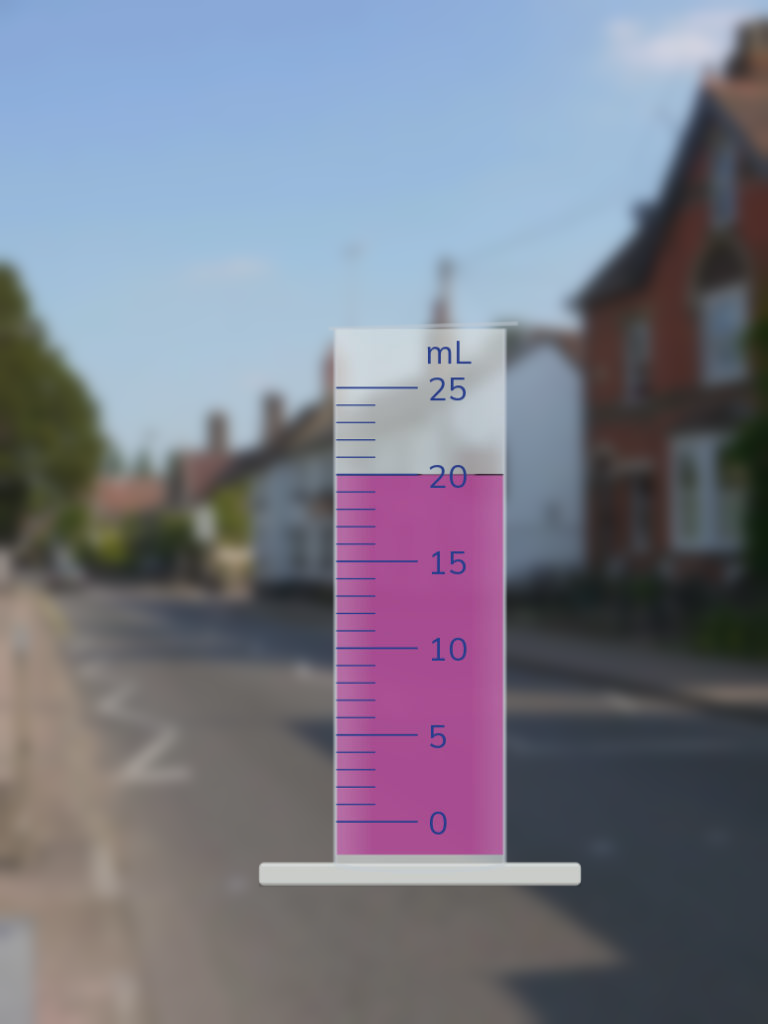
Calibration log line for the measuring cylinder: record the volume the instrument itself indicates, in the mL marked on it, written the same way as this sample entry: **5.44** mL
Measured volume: **20** mL
